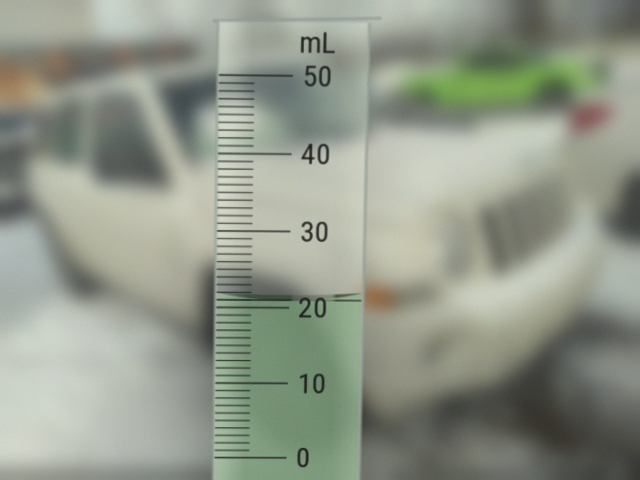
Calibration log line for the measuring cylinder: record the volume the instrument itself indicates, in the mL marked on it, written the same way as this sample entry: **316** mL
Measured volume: **21** mL
